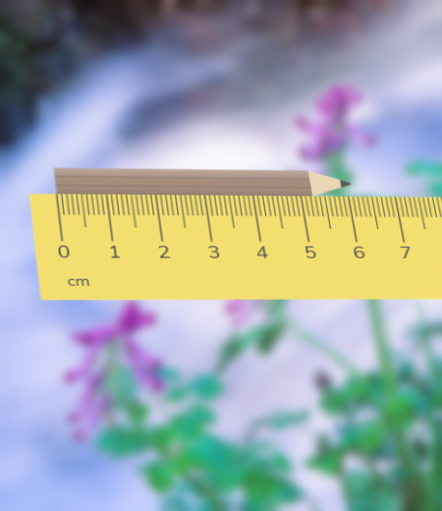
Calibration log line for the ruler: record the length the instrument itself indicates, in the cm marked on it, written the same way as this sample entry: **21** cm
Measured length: **6.1** cm
